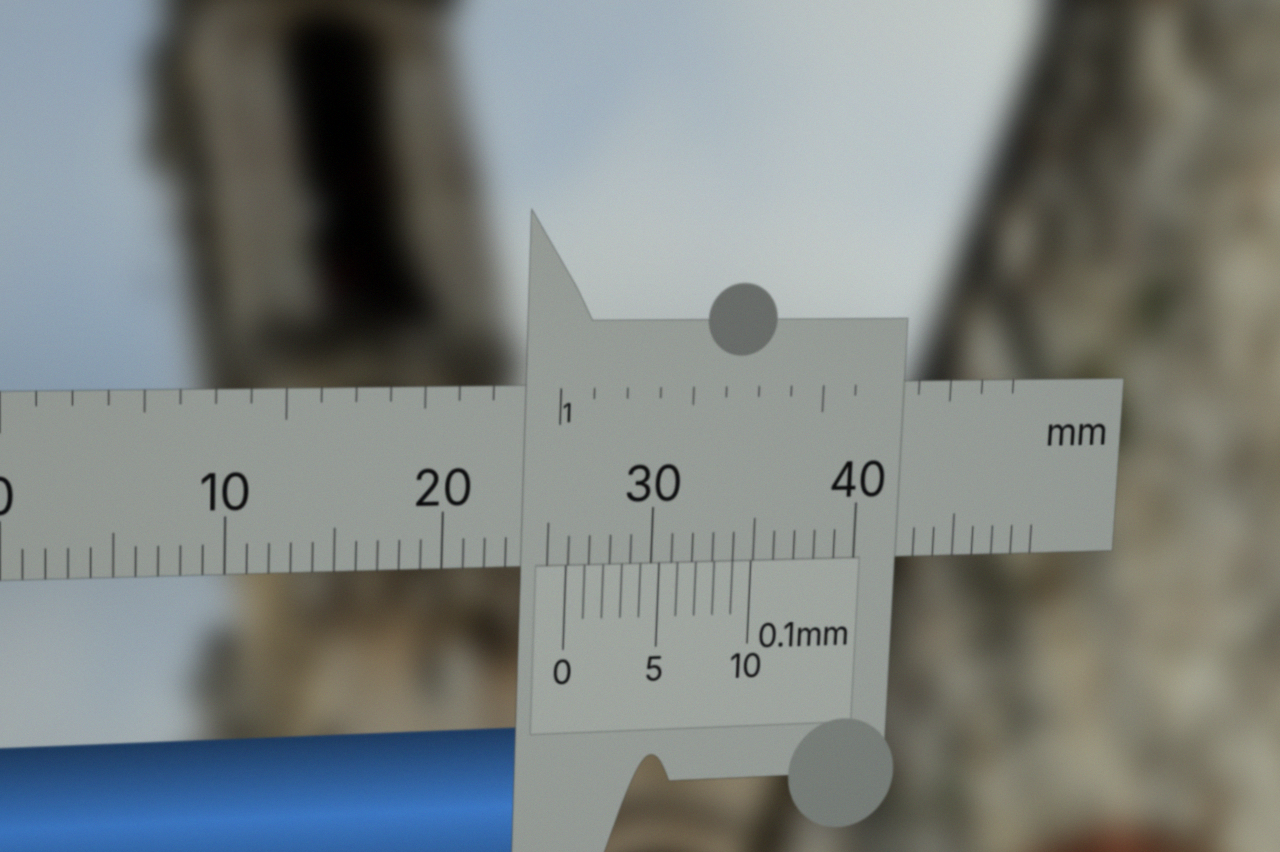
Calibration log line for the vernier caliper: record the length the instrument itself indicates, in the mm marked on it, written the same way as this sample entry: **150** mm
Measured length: **25.9** mm
